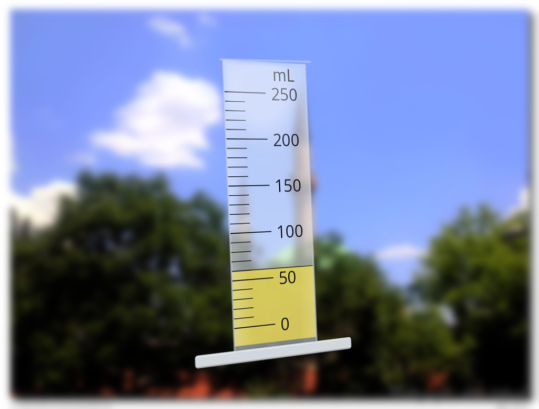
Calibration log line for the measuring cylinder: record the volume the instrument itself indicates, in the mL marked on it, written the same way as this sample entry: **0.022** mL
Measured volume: **60** mL
